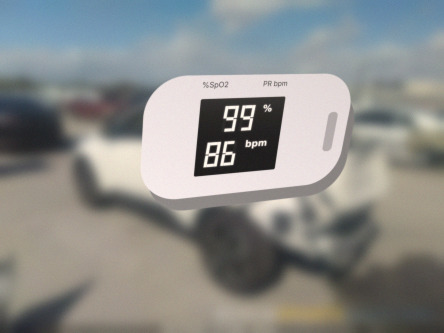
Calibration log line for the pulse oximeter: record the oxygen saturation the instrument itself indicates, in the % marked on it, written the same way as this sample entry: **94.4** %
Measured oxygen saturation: **99** %
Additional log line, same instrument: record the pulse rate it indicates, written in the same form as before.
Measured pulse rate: **86** bpm
